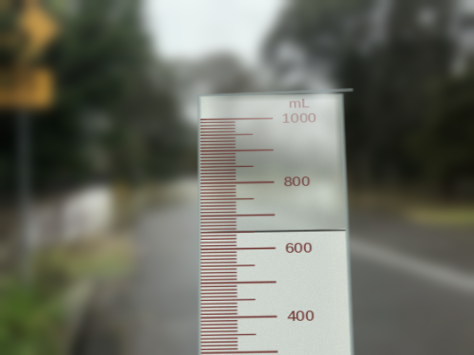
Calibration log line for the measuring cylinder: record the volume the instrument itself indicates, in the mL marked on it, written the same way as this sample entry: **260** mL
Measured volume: **650** mL
